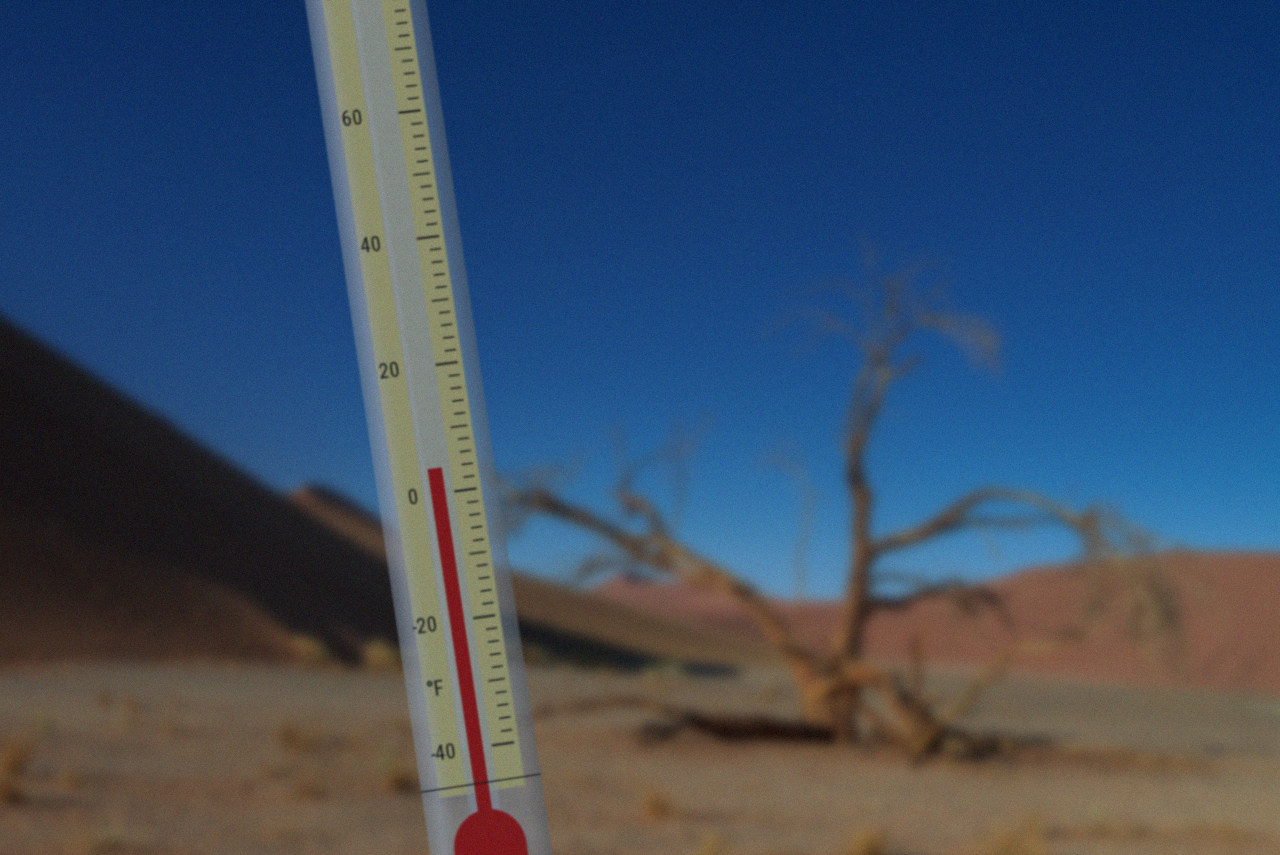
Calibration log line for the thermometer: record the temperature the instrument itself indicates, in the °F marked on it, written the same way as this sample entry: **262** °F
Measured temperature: **4** °F
